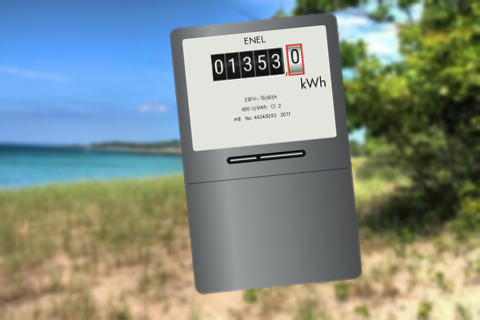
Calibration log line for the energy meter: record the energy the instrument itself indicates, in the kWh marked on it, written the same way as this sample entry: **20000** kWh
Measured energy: **1353.0** kWh
